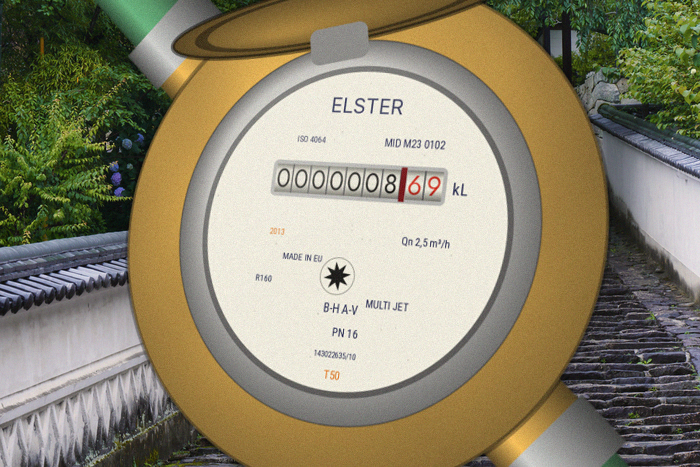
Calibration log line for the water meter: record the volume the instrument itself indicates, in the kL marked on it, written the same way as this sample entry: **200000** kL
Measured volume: **8.69** kL
